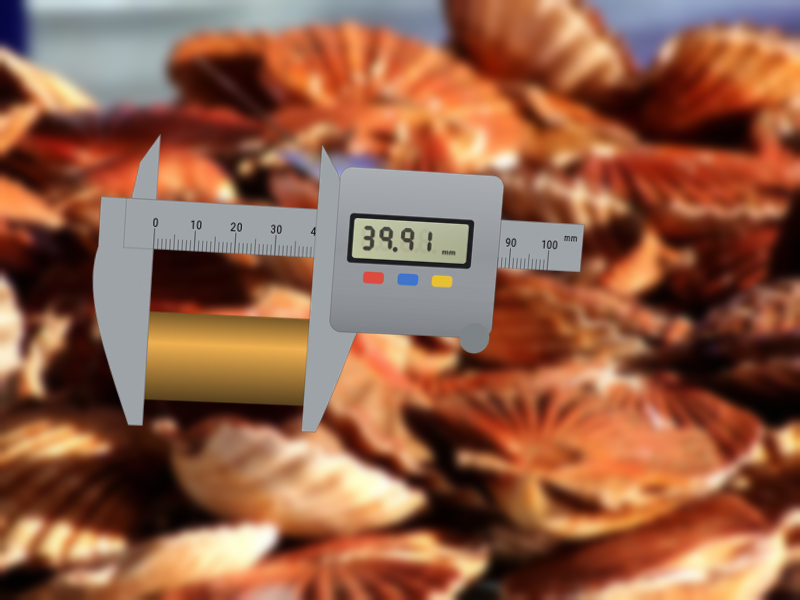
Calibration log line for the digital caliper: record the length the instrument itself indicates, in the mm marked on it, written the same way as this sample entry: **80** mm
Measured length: **39.91** mm
